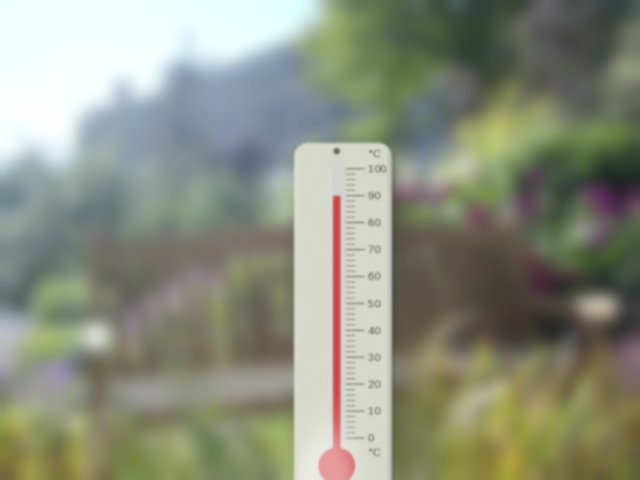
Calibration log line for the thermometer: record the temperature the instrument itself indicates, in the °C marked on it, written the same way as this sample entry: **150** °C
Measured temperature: **90** °C
